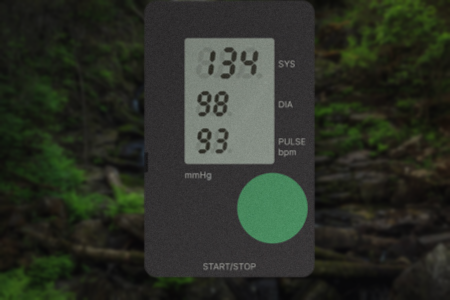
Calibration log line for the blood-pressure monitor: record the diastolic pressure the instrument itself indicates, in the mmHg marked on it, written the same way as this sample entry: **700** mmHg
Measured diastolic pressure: **98** mmHg
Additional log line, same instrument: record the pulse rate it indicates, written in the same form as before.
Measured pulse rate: **93** bpm
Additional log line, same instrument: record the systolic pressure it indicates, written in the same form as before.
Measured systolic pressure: **134** mmHg
